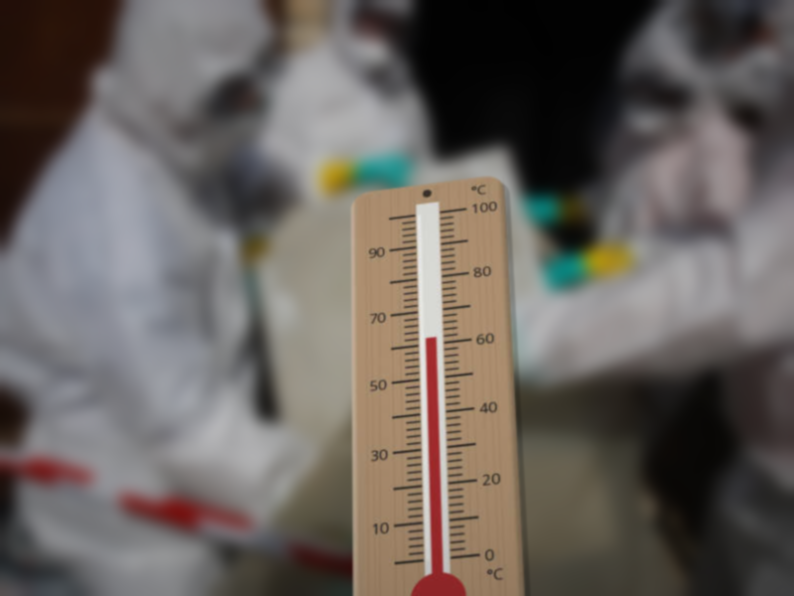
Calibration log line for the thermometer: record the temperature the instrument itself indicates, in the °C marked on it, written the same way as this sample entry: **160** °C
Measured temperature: **62** °C
